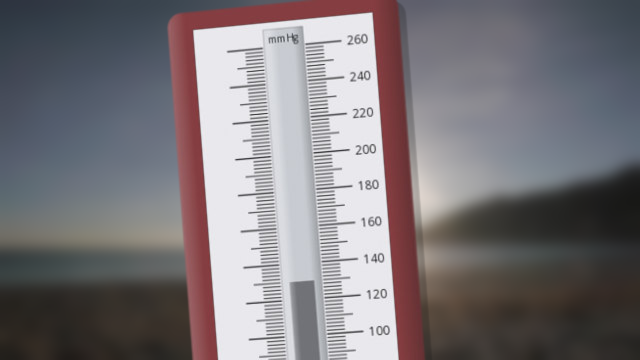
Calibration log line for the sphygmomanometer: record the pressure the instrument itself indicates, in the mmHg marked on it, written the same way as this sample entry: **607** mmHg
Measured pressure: **130** mmHg
